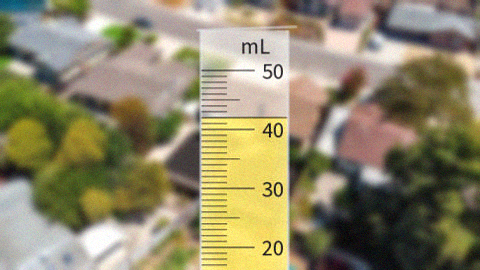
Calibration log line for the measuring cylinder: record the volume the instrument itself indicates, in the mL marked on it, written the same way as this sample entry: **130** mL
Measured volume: **42** mL
